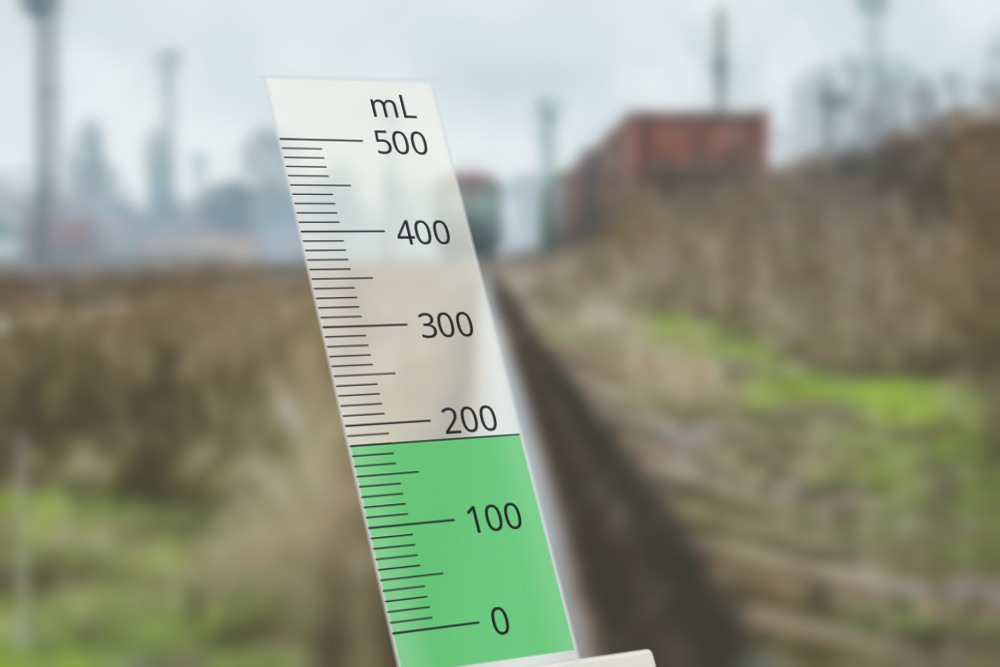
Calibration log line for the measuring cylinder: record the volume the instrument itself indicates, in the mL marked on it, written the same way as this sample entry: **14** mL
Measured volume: **180** mL
